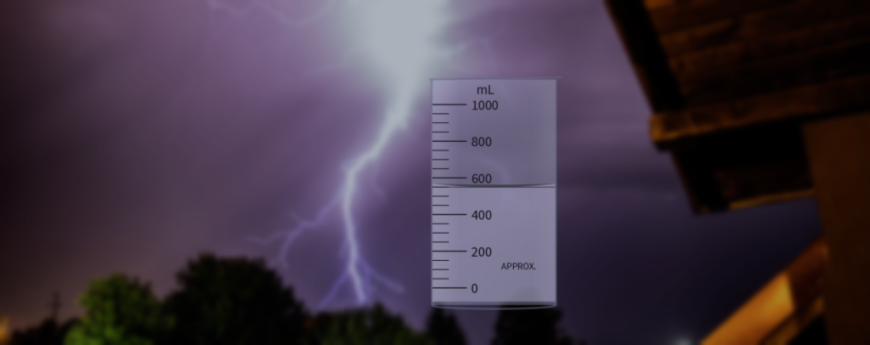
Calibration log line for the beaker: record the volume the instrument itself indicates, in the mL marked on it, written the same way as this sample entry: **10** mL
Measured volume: **550** mL
